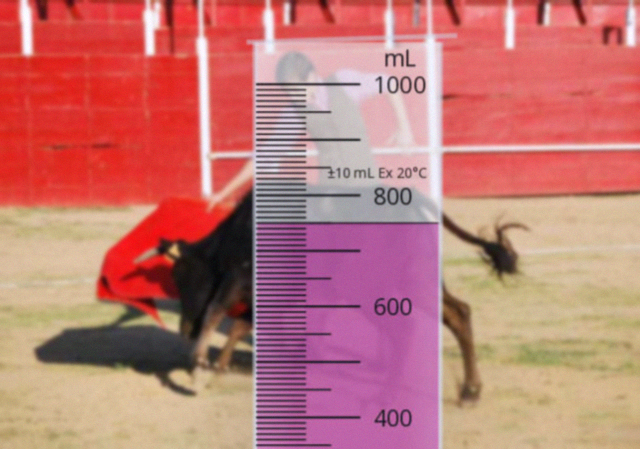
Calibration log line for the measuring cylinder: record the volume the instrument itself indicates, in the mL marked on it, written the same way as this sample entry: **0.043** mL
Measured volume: **750** mL
